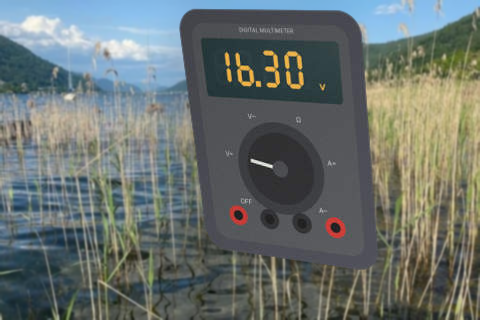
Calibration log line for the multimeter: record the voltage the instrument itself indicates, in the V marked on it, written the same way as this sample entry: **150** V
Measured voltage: **16.30** V
